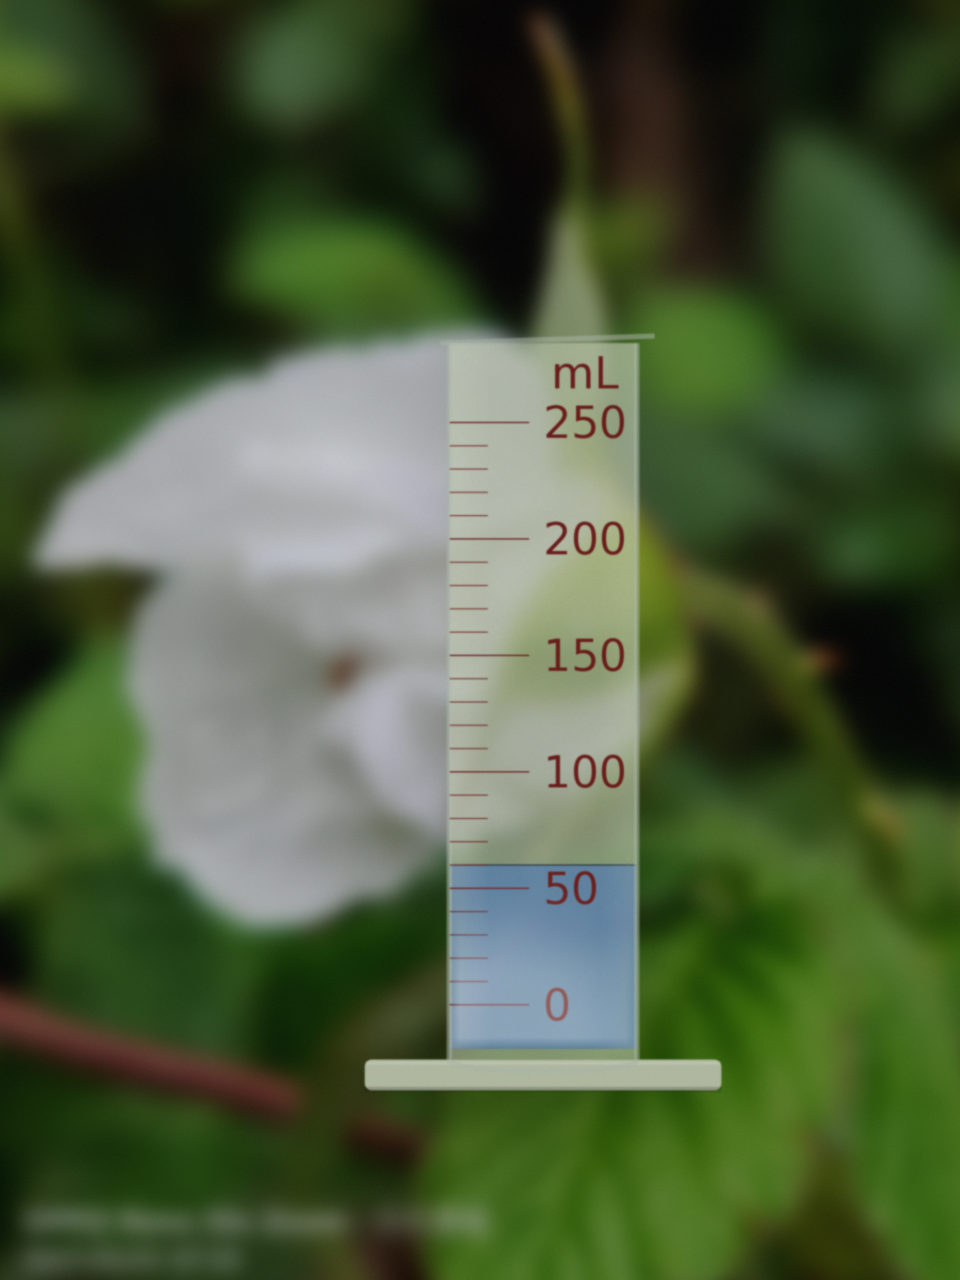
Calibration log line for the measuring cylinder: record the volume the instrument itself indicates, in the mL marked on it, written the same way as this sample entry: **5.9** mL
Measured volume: **60** mL
